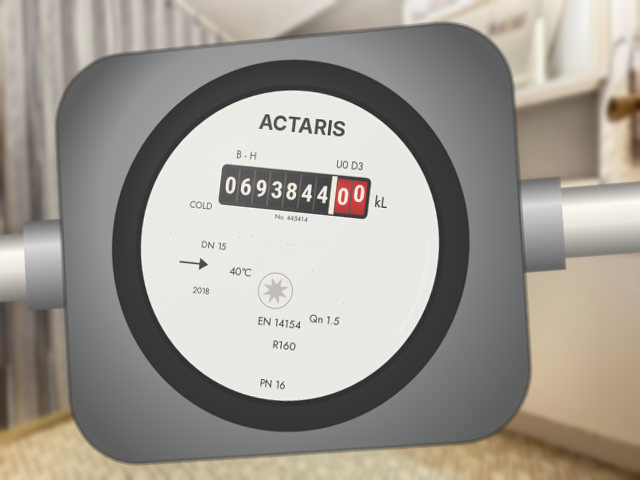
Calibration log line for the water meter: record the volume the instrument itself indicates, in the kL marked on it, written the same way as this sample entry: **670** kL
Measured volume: **693844.00** kL
